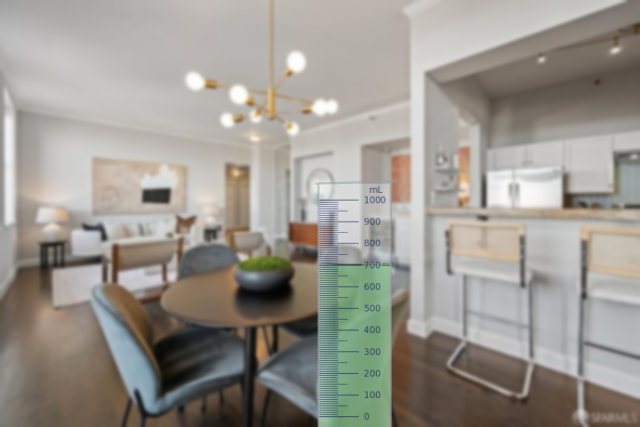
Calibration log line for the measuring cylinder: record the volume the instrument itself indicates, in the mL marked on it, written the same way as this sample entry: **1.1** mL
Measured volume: **700** mL
